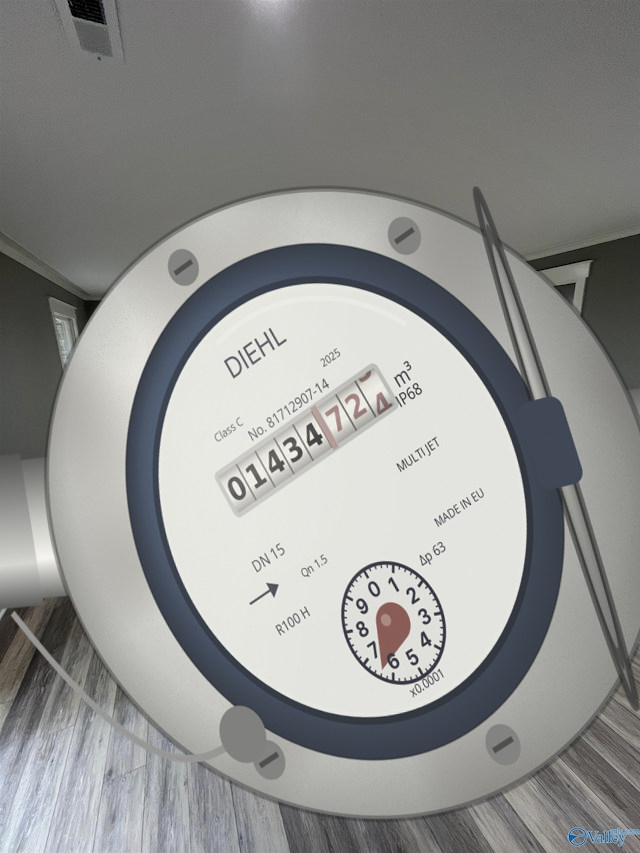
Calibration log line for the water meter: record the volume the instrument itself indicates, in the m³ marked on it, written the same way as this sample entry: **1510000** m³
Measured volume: **1434.7236** m³
